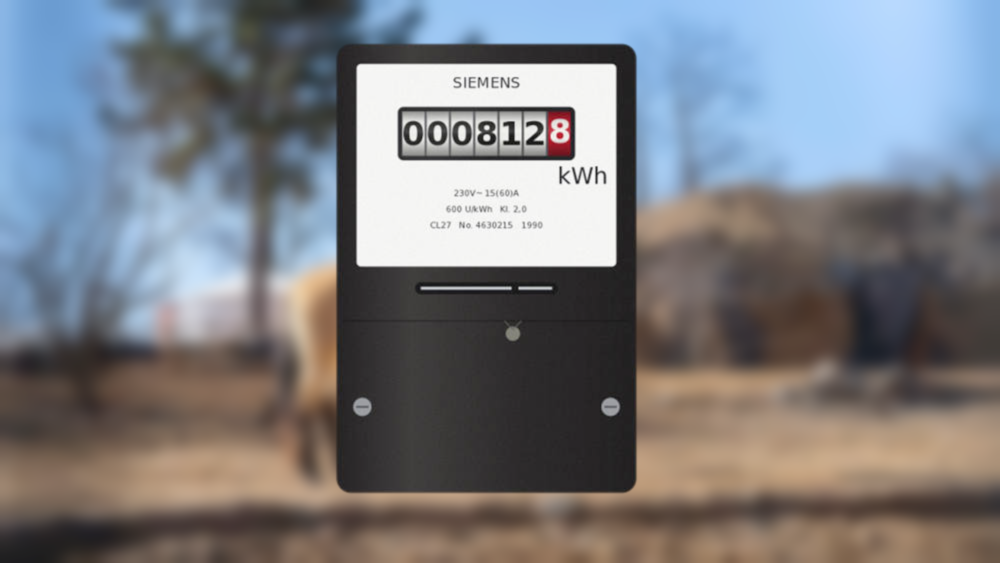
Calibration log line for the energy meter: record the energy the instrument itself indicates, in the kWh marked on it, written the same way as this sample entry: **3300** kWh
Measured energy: **812.8** kWh
